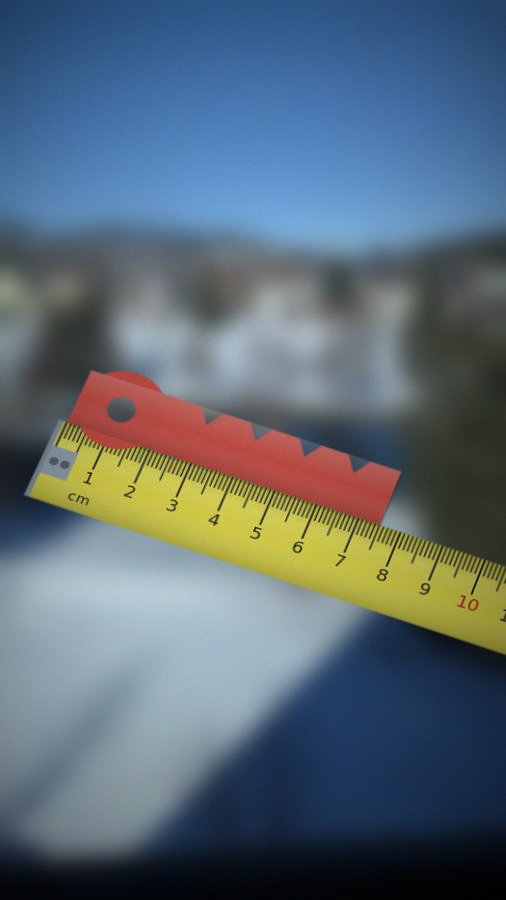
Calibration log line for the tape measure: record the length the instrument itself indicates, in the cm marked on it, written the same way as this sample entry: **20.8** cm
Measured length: **7.5** cm
